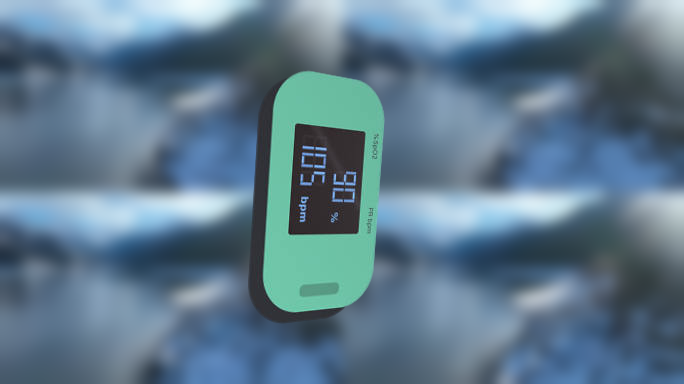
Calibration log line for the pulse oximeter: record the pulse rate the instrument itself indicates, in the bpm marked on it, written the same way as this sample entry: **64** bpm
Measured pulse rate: **105** bpm
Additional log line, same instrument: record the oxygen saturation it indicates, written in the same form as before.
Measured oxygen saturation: **90** %
